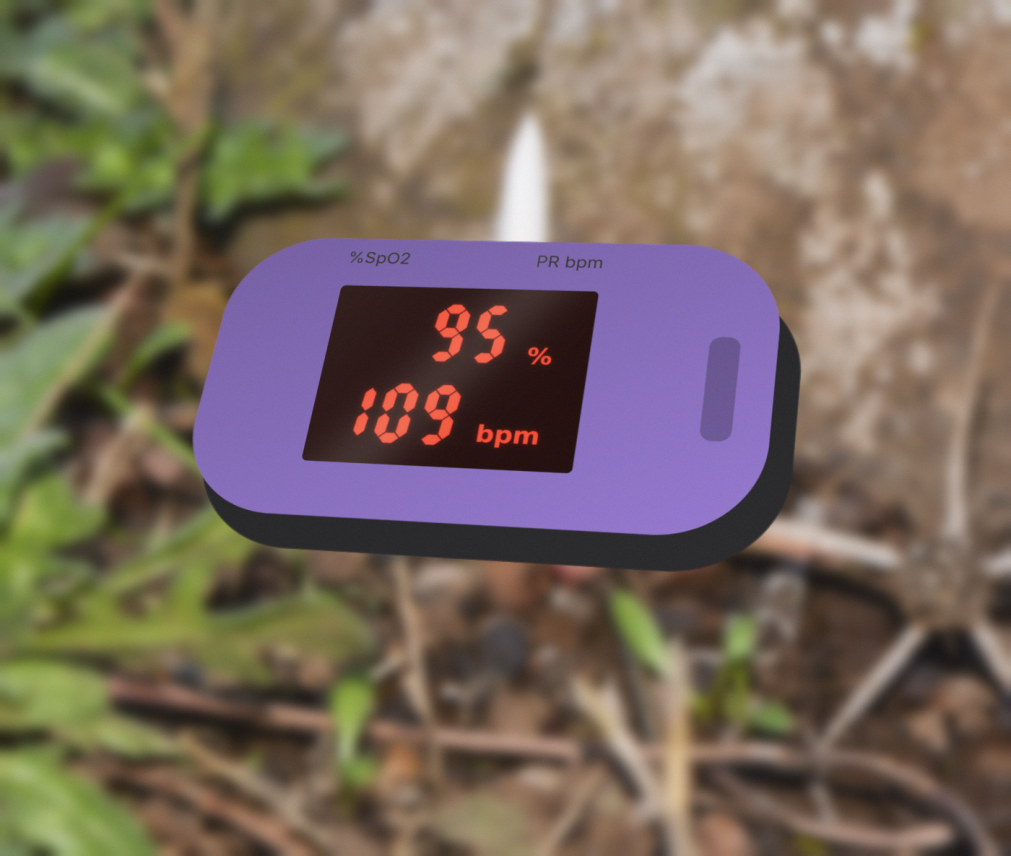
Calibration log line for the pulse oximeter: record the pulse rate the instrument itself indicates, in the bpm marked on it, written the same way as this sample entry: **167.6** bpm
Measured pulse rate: **109** bpm
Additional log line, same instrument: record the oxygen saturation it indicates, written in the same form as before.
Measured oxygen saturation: **95** %
